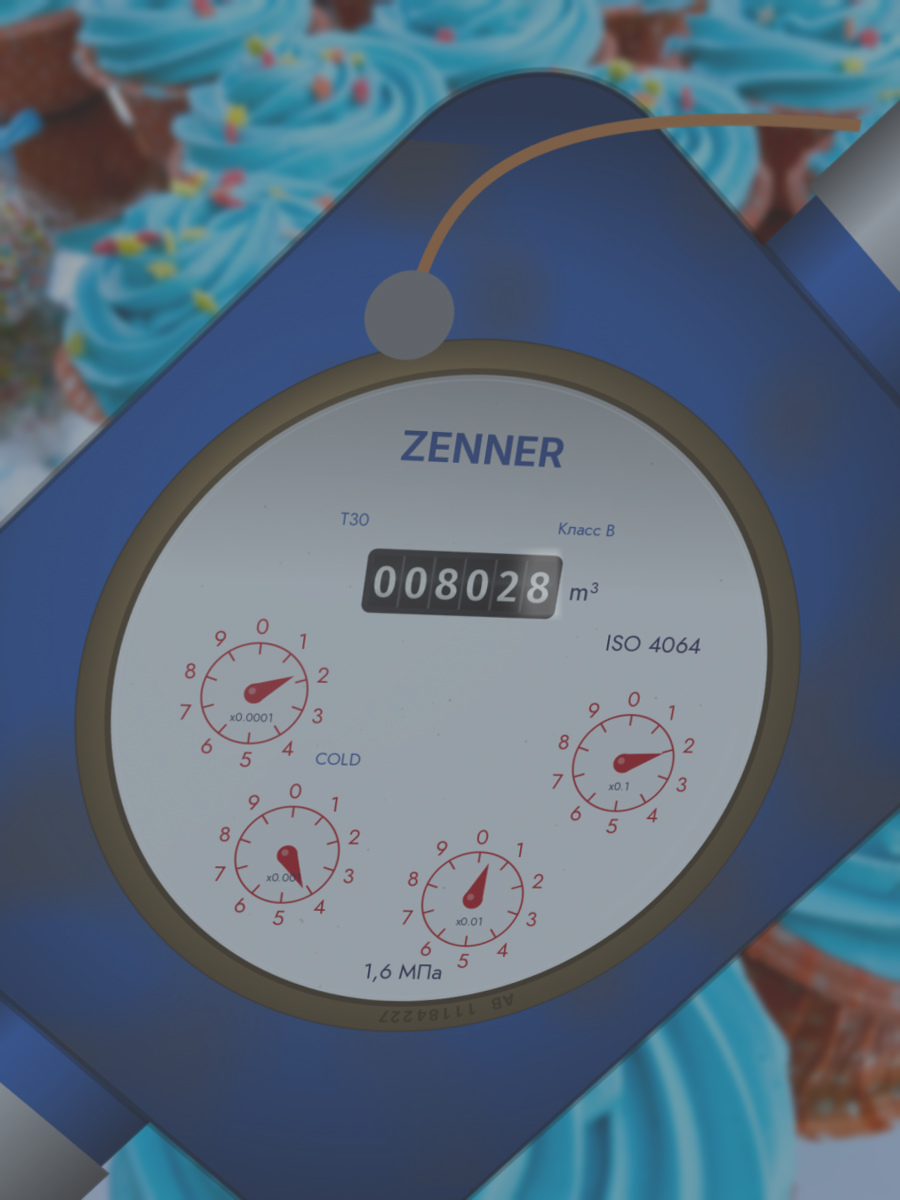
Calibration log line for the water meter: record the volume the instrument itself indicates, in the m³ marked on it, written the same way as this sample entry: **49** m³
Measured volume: **8028.2041** m³
